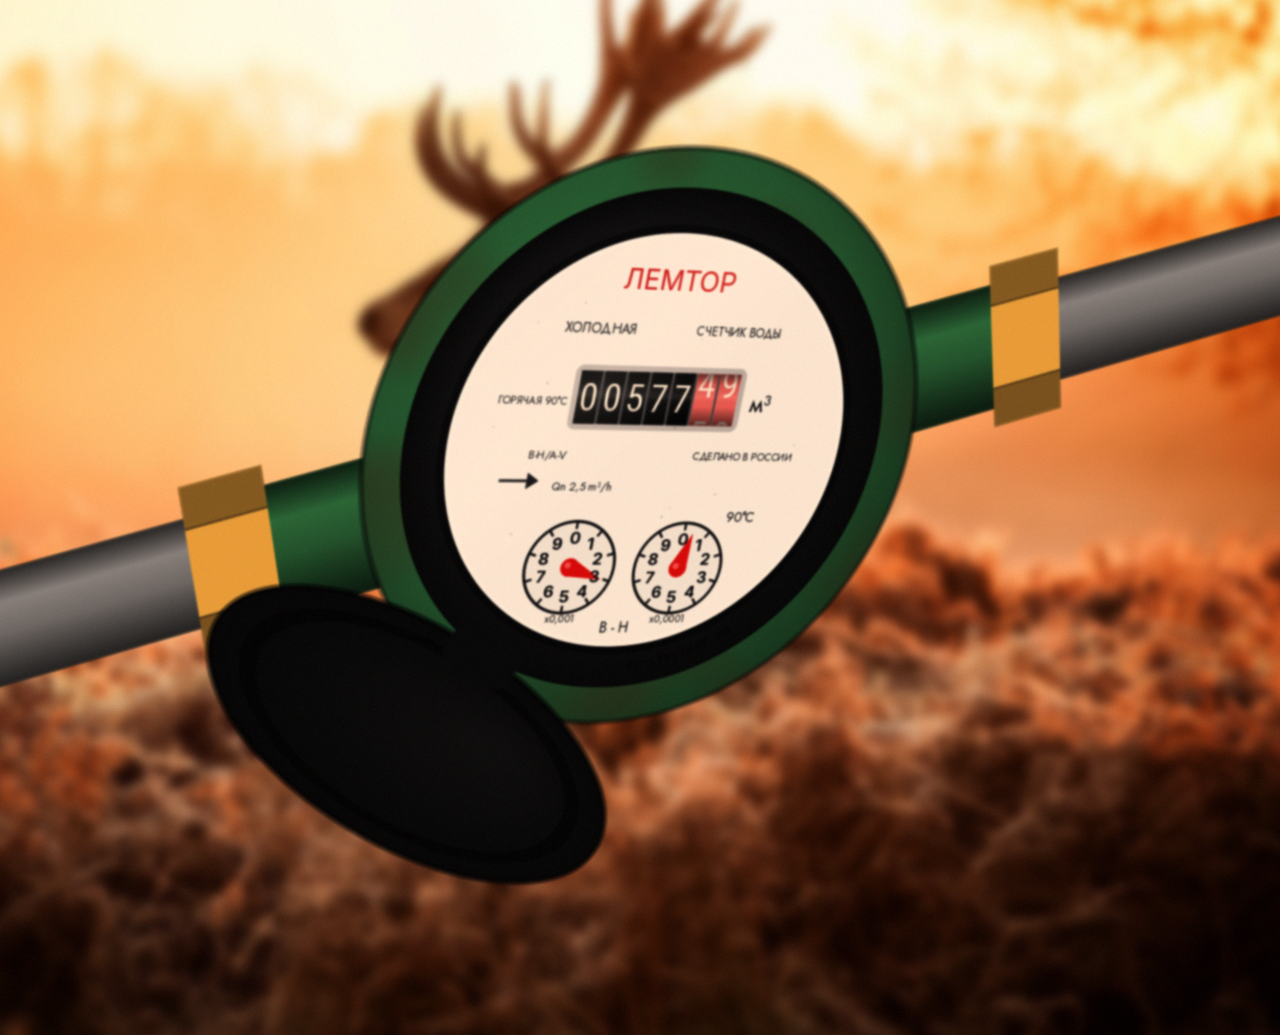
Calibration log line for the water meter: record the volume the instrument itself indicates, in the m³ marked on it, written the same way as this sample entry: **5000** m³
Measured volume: **577.4930** m³
